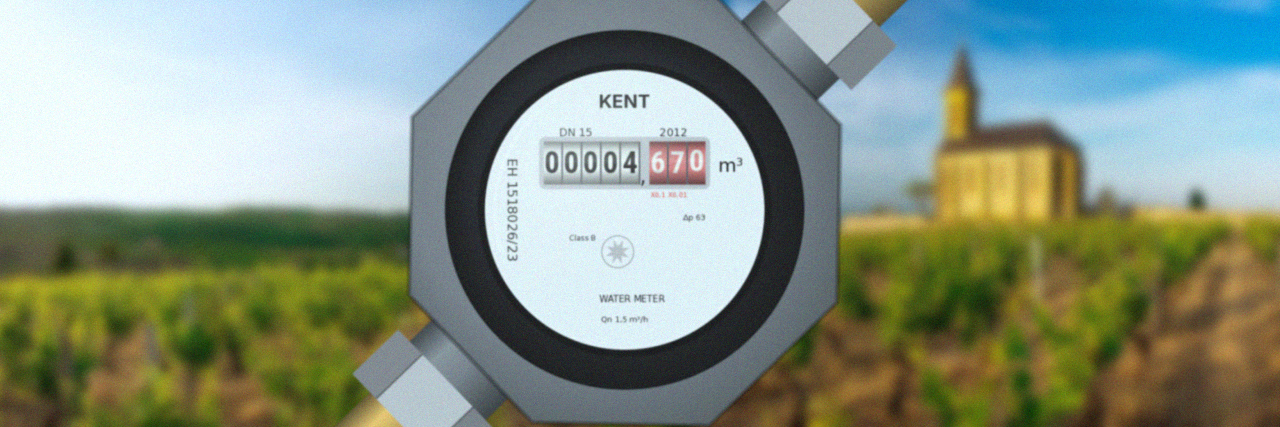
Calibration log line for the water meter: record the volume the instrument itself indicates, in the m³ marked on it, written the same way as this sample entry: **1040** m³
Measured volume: **4.670** m³
